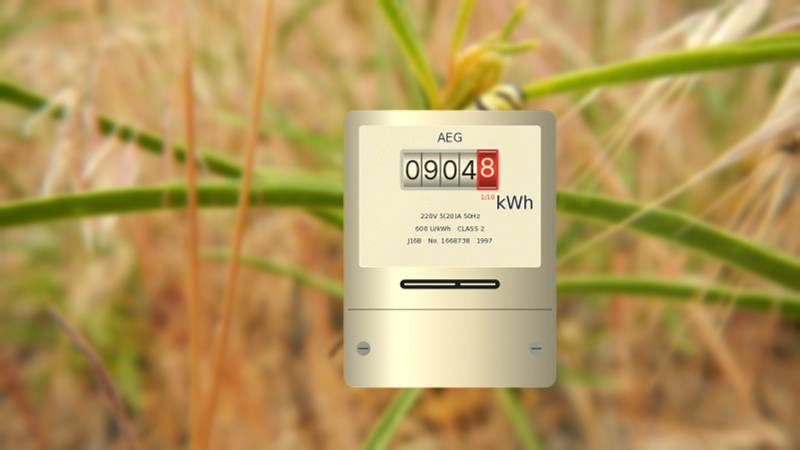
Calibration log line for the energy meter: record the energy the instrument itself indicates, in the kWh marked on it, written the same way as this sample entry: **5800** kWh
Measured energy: **904.8** kWh
